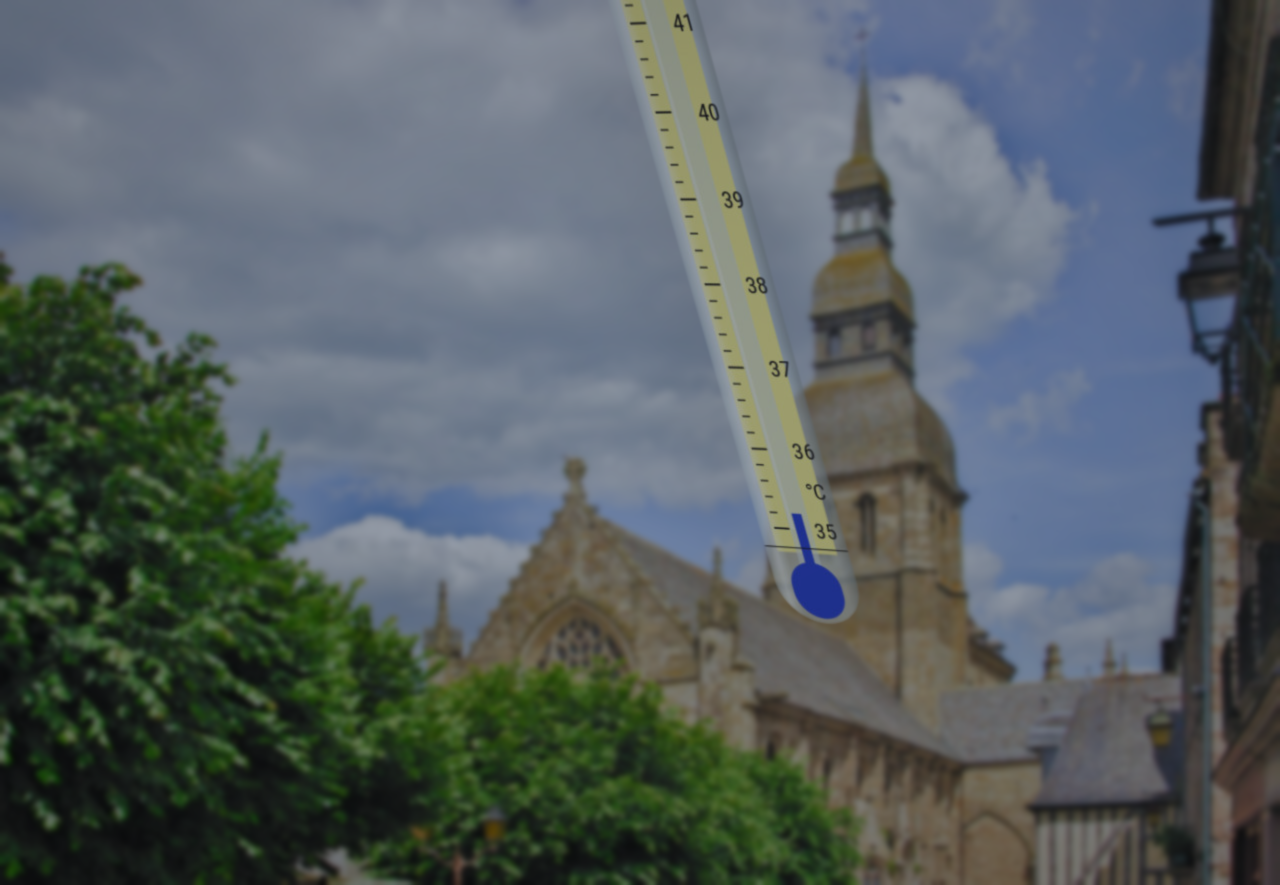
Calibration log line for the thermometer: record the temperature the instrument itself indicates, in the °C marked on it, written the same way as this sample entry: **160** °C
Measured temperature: **35.2** °C
